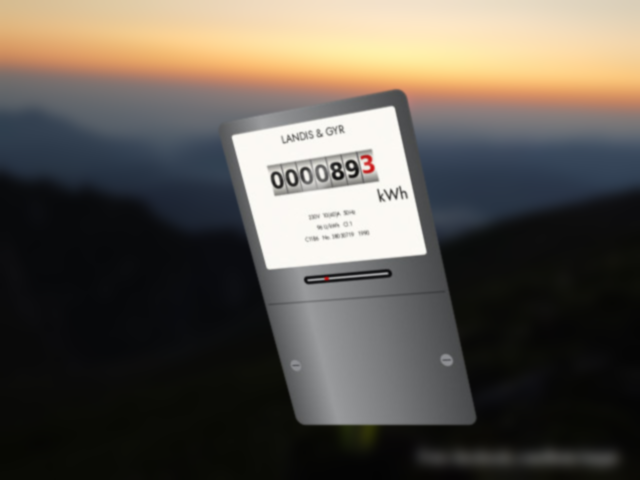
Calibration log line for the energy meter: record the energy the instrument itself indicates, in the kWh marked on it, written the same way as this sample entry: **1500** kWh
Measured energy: **89.3** kWh
